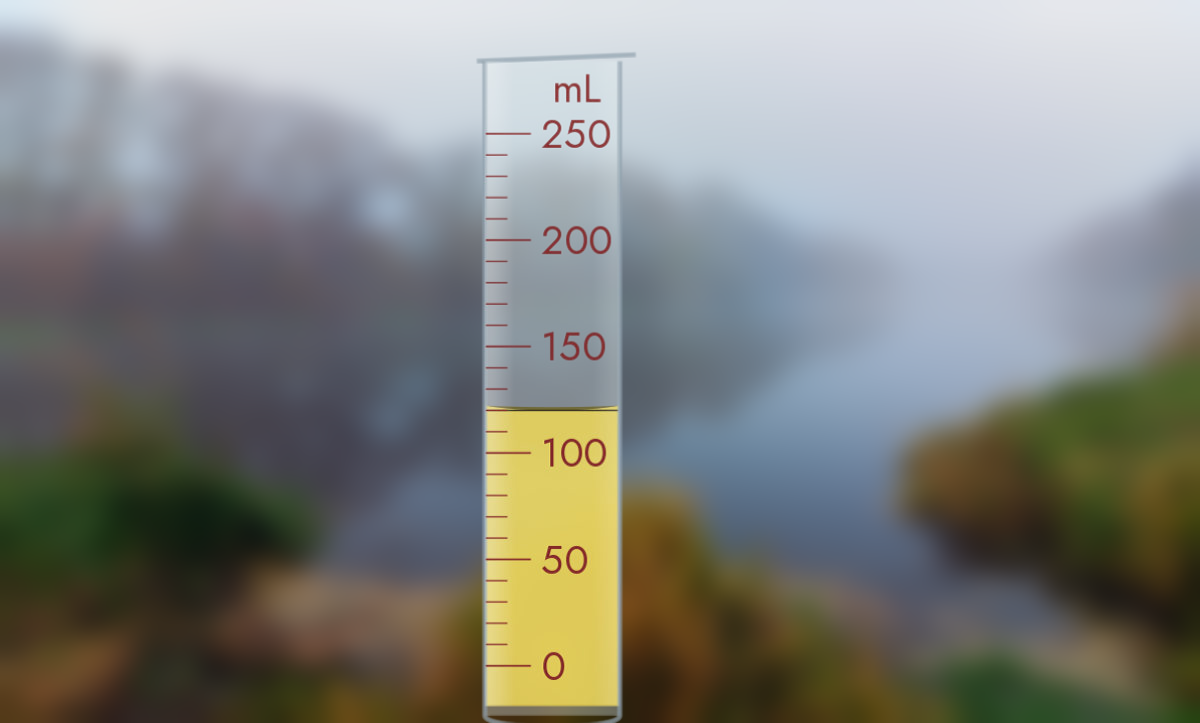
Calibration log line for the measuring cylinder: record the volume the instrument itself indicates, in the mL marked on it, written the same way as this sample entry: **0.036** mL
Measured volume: **120** mL
